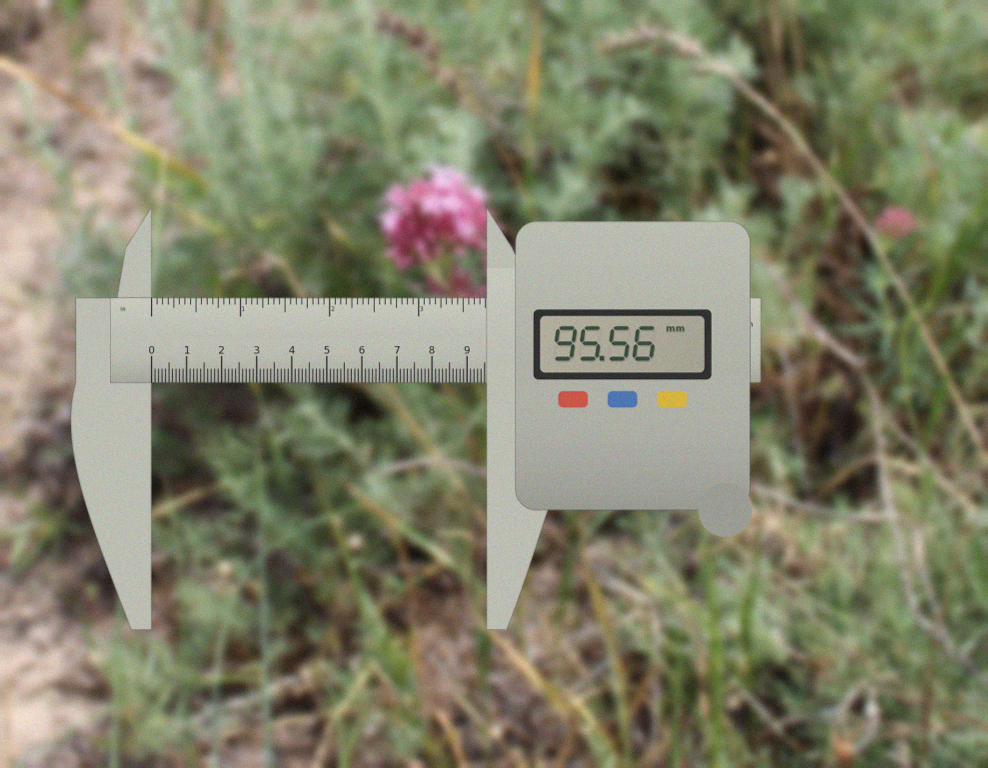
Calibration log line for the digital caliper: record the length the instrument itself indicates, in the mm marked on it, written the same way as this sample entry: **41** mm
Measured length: **95.56** mm
